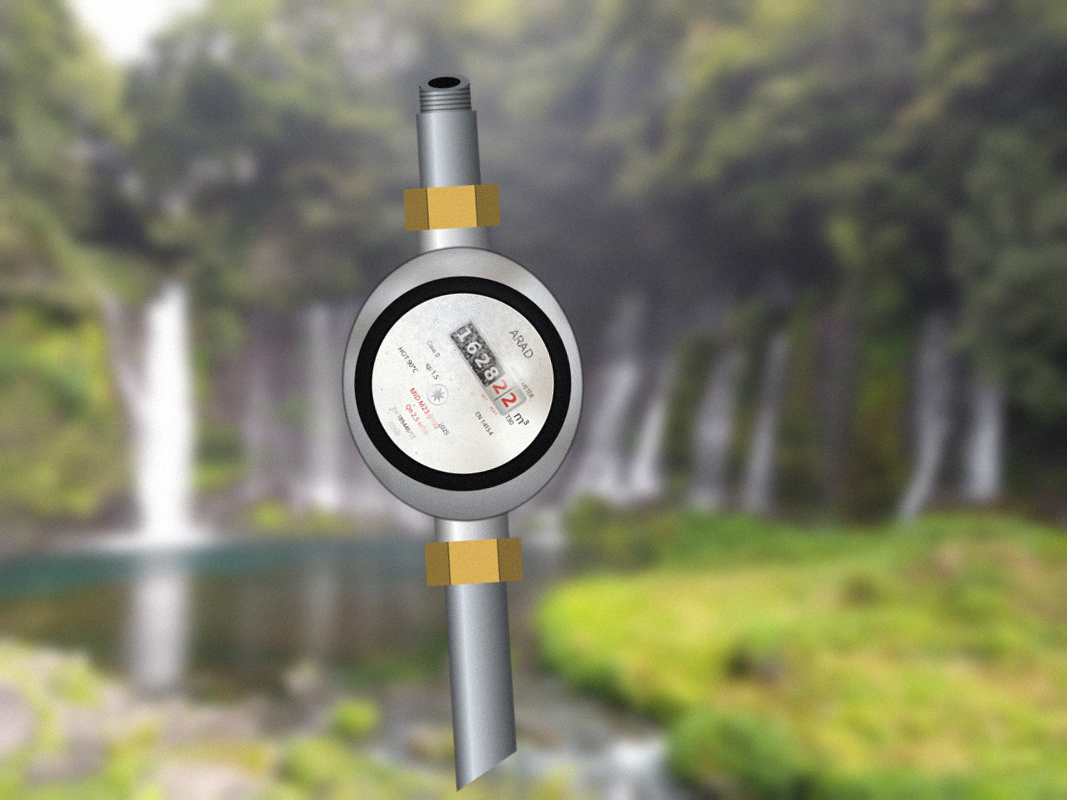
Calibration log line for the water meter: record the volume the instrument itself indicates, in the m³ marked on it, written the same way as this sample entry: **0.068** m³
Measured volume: **1628.22** m³
